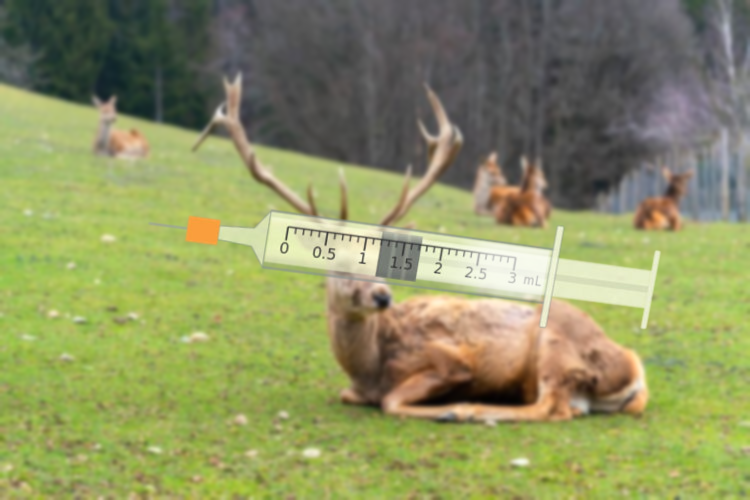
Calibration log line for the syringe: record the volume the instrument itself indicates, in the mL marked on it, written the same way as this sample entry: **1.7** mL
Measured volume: **1.2** mL
